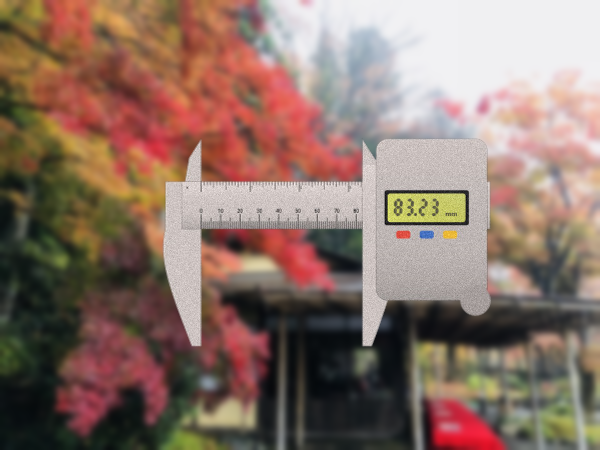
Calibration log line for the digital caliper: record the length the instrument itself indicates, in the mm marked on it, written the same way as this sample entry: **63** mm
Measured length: **83.23** mm
